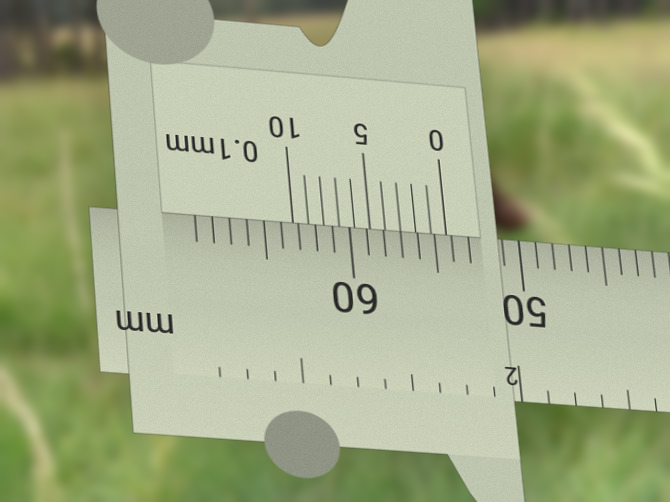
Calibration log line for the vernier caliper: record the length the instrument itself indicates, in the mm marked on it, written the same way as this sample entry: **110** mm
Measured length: **54.3** mm
